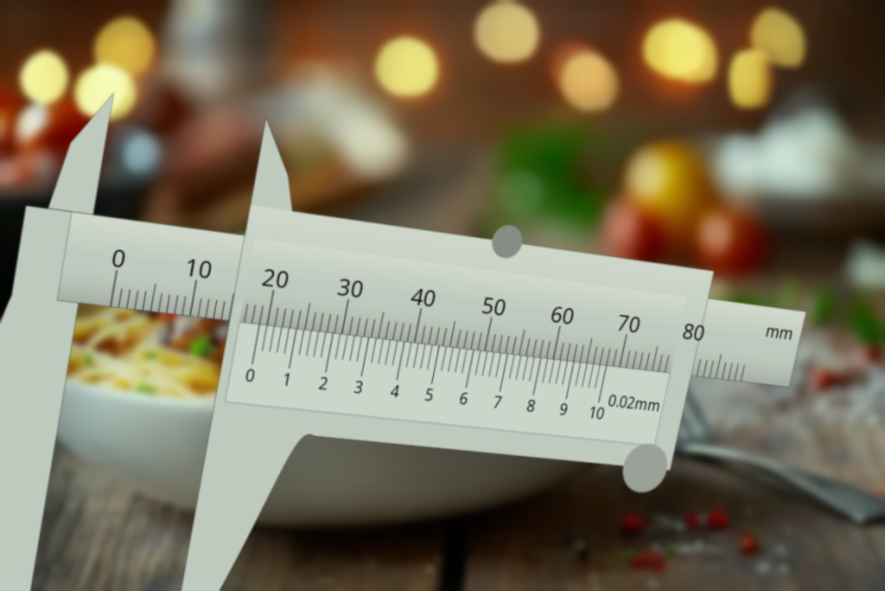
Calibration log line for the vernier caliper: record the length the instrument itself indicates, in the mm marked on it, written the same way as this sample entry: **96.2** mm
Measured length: **19.0** mm
